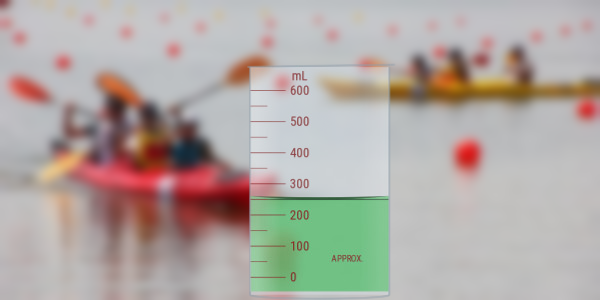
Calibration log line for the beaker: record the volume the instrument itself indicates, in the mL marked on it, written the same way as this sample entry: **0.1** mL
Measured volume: **250** mL
